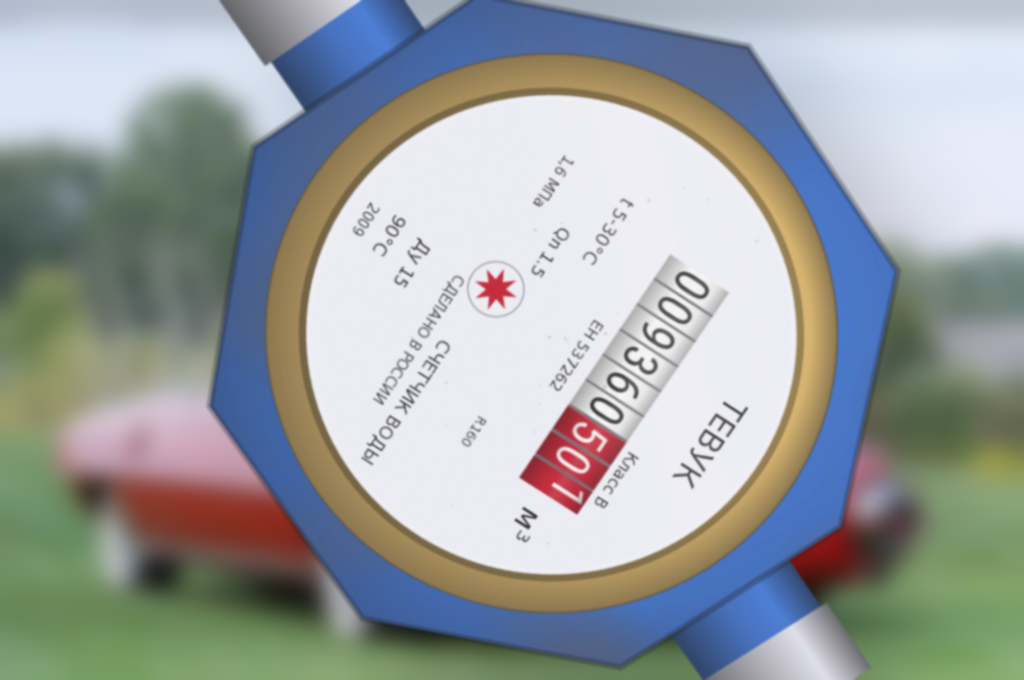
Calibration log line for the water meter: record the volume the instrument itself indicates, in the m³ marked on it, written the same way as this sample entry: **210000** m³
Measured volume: **9360.501** m³
